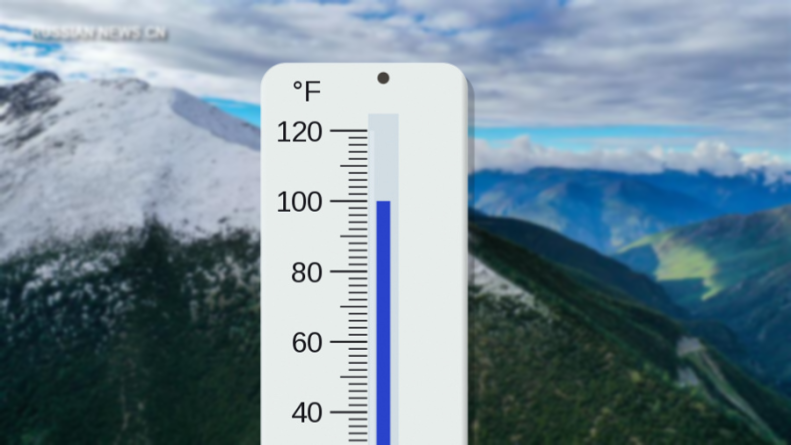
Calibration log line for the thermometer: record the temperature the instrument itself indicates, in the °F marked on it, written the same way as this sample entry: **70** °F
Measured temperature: **100** °F
